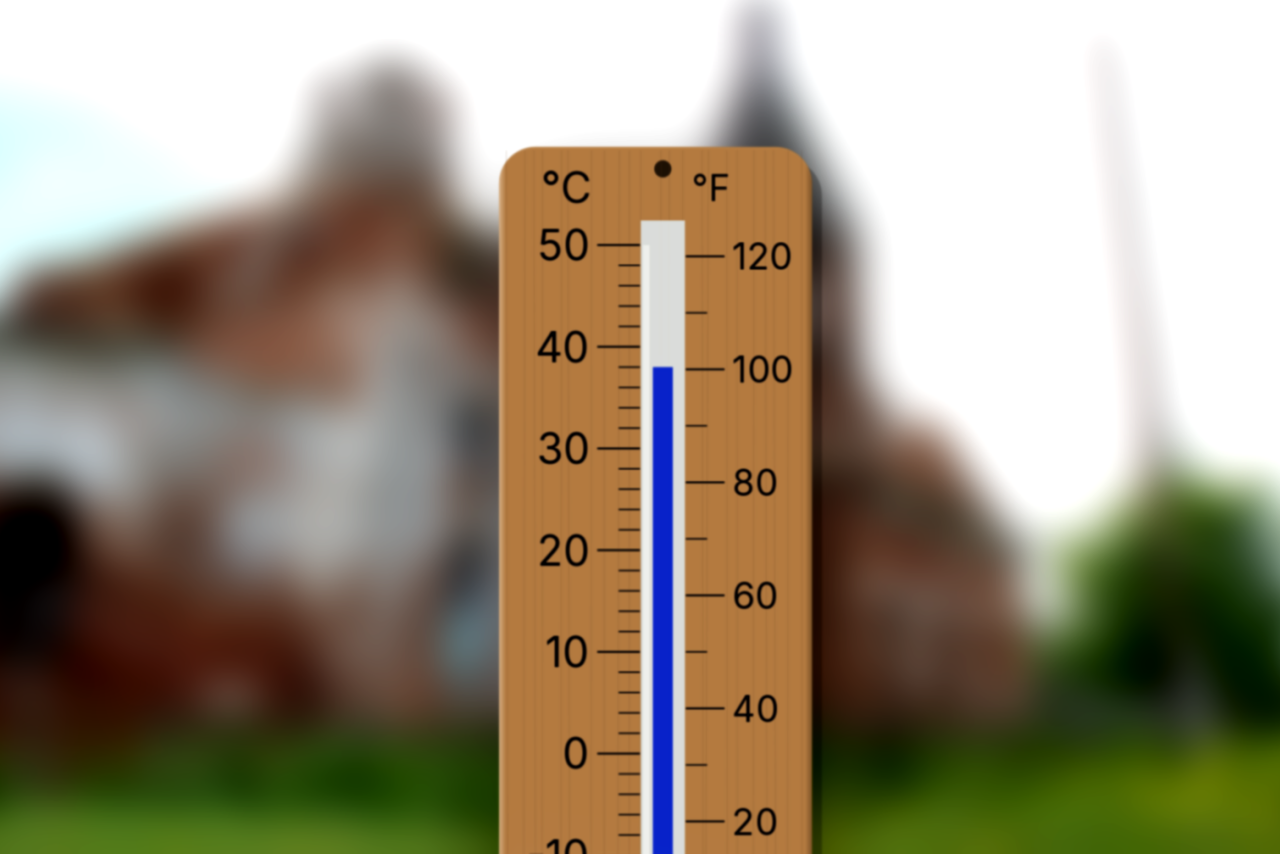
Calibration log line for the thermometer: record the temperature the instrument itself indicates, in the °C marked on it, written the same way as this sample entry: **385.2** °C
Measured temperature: **38** °C
